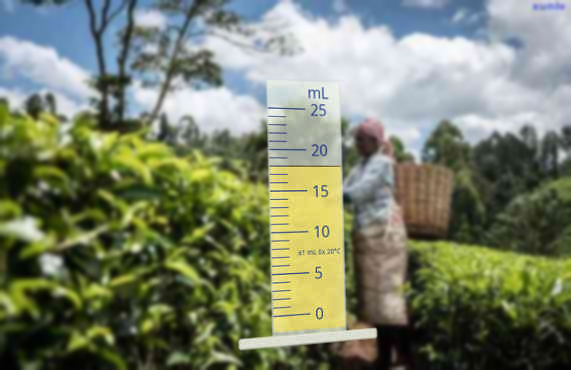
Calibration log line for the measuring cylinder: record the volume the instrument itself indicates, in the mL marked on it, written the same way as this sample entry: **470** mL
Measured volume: **18** mL
